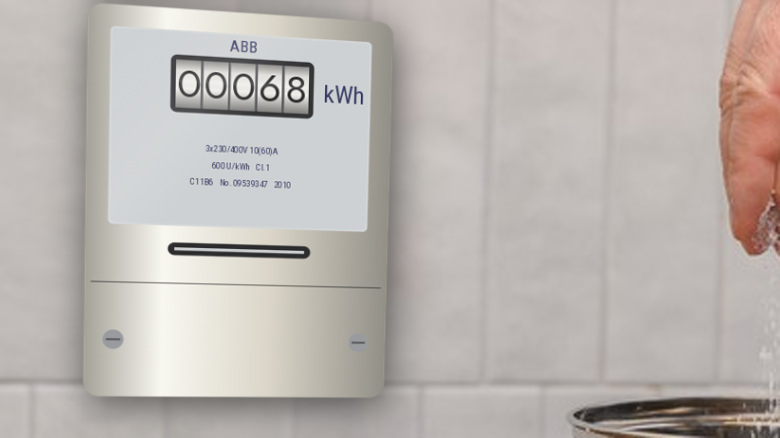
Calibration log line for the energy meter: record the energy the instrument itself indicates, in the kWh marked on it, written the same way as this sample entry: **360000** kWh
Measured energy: **68** kWh
